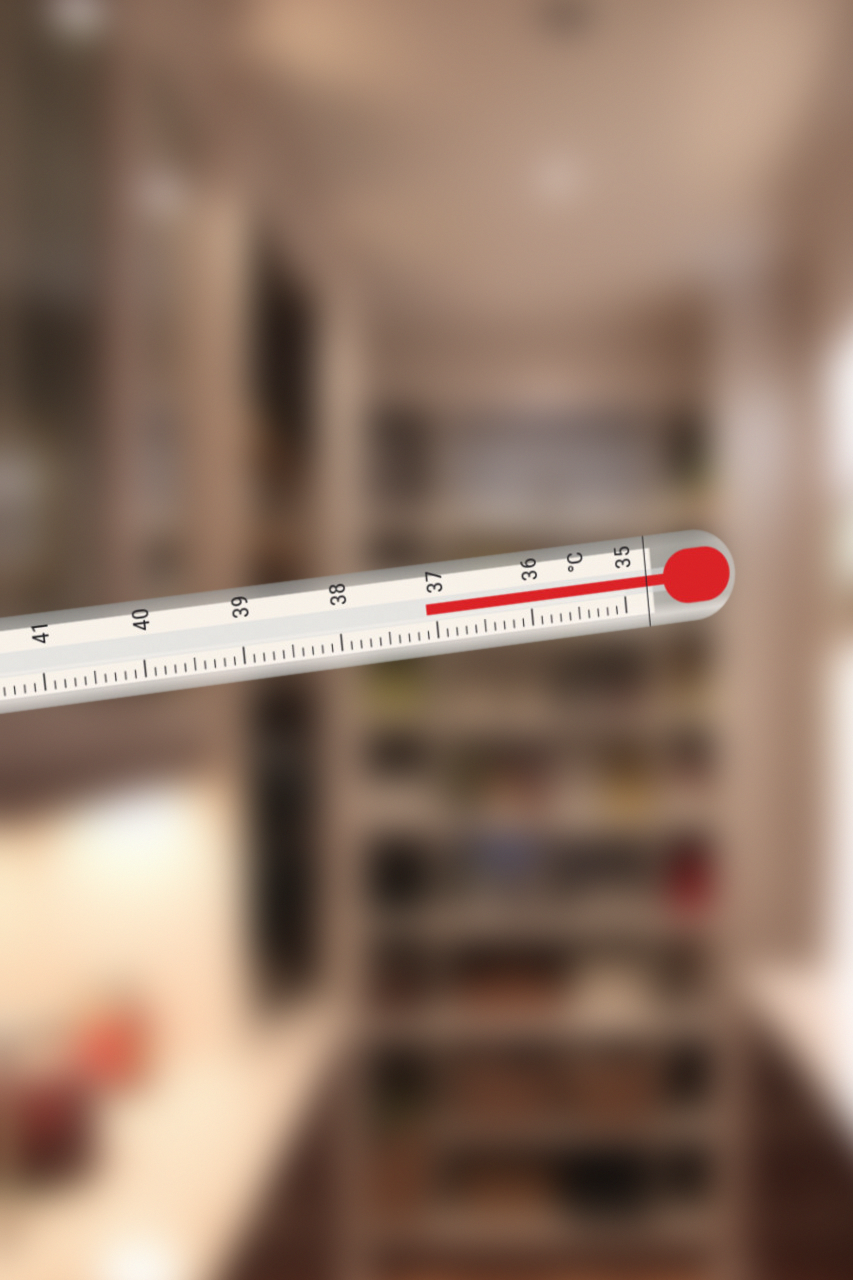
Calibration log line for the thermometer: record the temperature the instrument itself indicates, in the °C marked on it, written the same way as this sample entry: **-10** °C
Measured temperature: **37.1** °C
